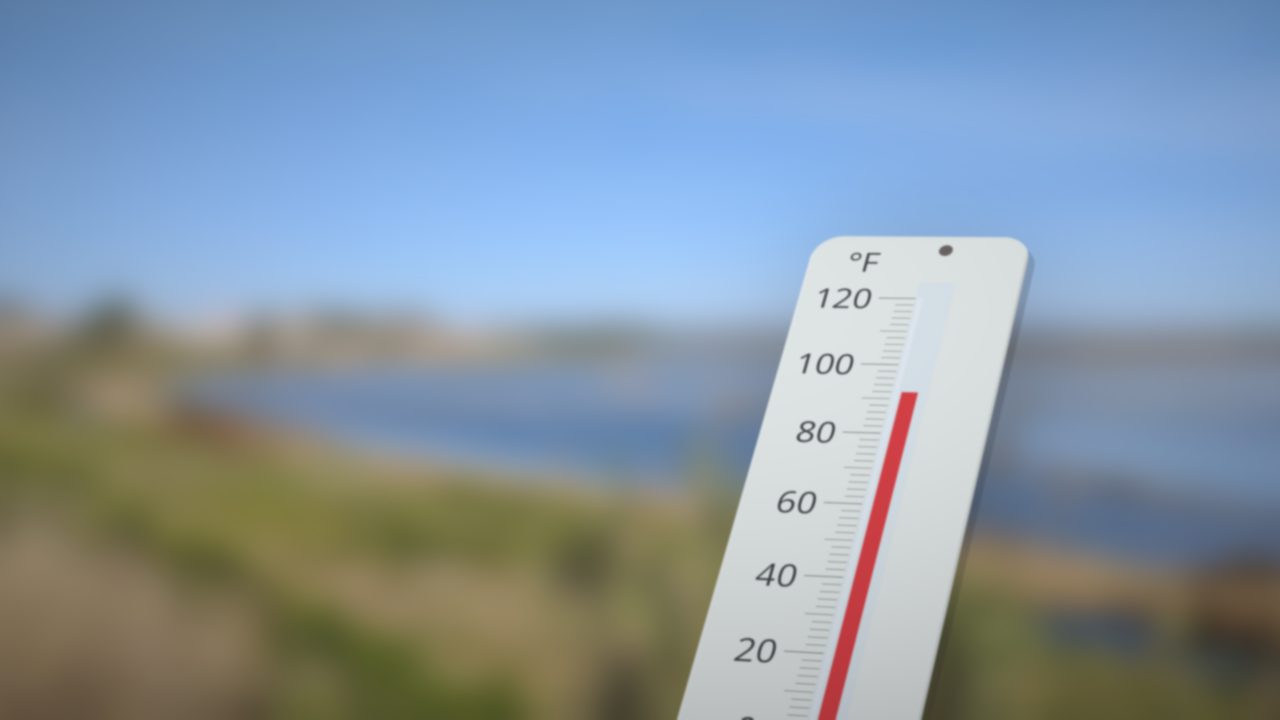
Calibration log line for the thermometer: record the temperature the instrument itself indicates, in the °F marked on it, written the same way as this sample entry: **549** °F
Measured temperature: **92** °F
